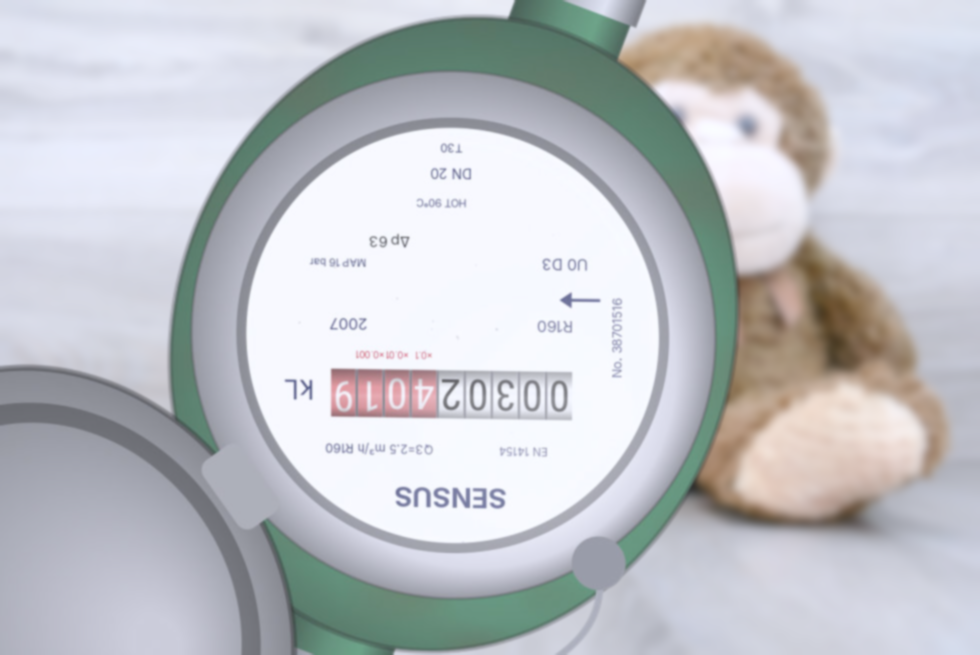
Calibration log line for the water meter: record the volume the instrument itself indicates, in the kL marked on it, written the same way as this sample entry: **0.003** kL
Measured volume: **302.4019** kL
